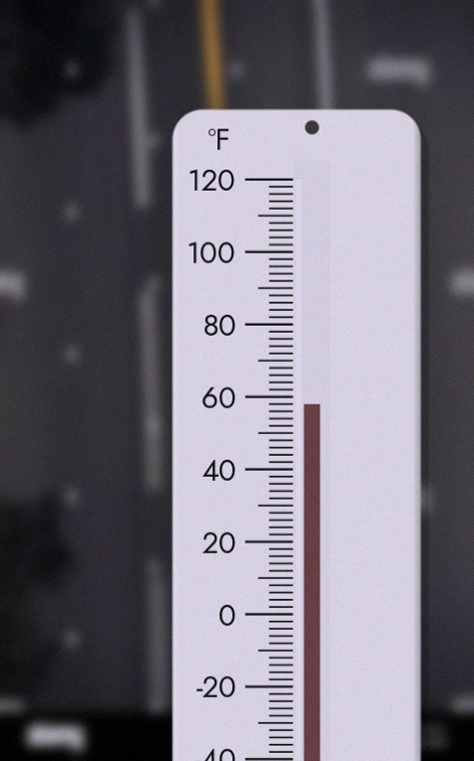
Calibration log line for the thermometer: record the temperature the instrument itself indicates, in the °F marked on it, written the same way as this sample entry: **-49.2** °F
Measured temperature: **58** °F
